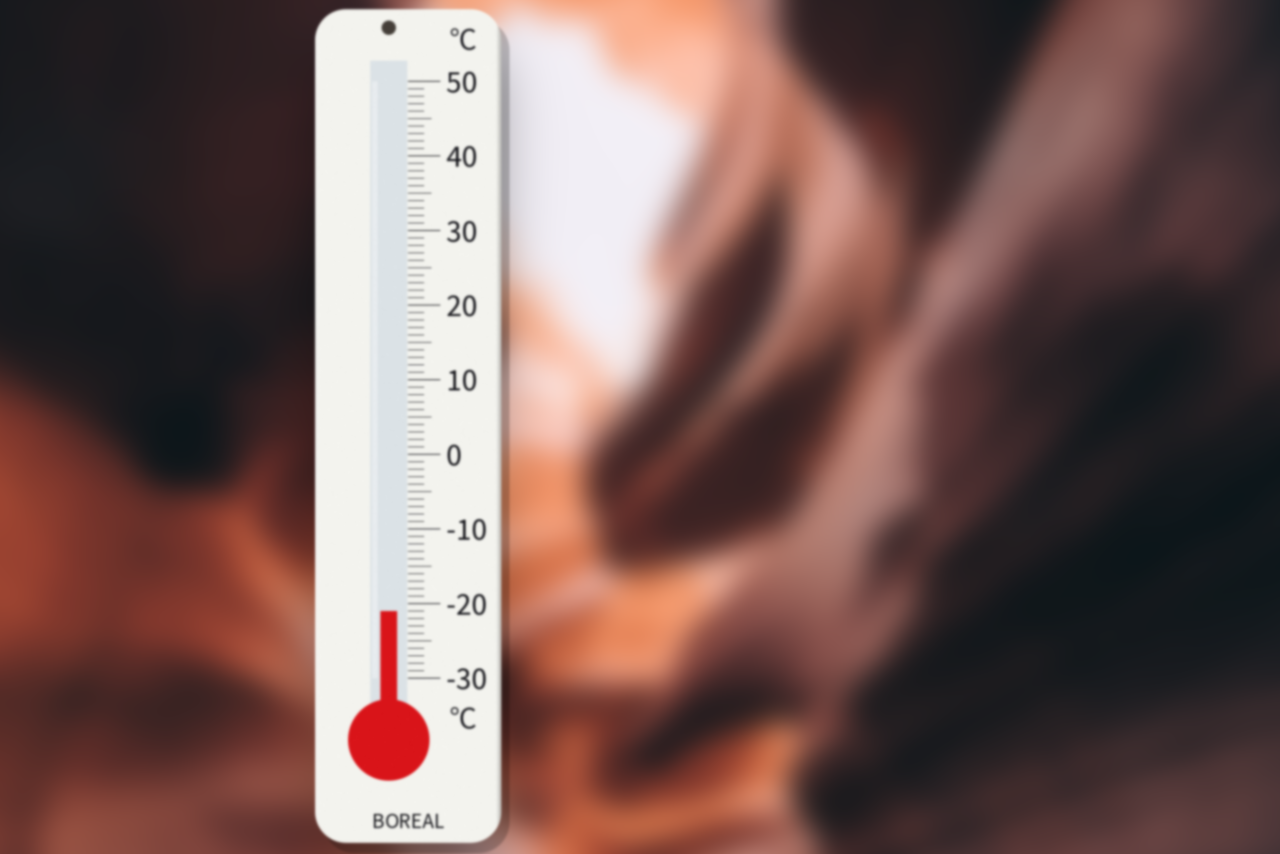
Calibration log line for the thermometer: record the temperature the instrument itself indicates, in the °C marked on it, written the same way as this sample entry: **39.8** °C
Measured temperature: **-21** °C
